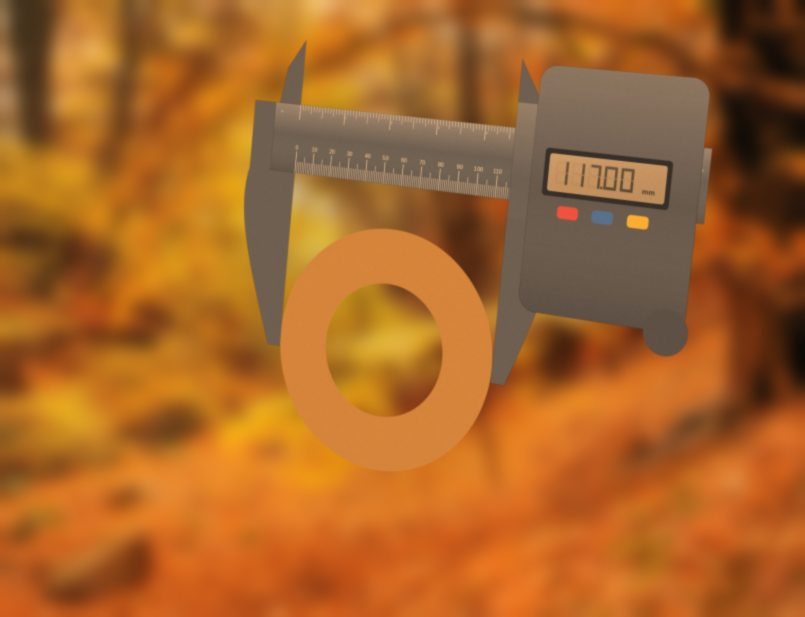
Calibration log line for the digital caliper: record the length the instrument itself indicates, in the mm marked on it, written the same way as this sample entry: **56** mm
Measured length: **117.00** mm
